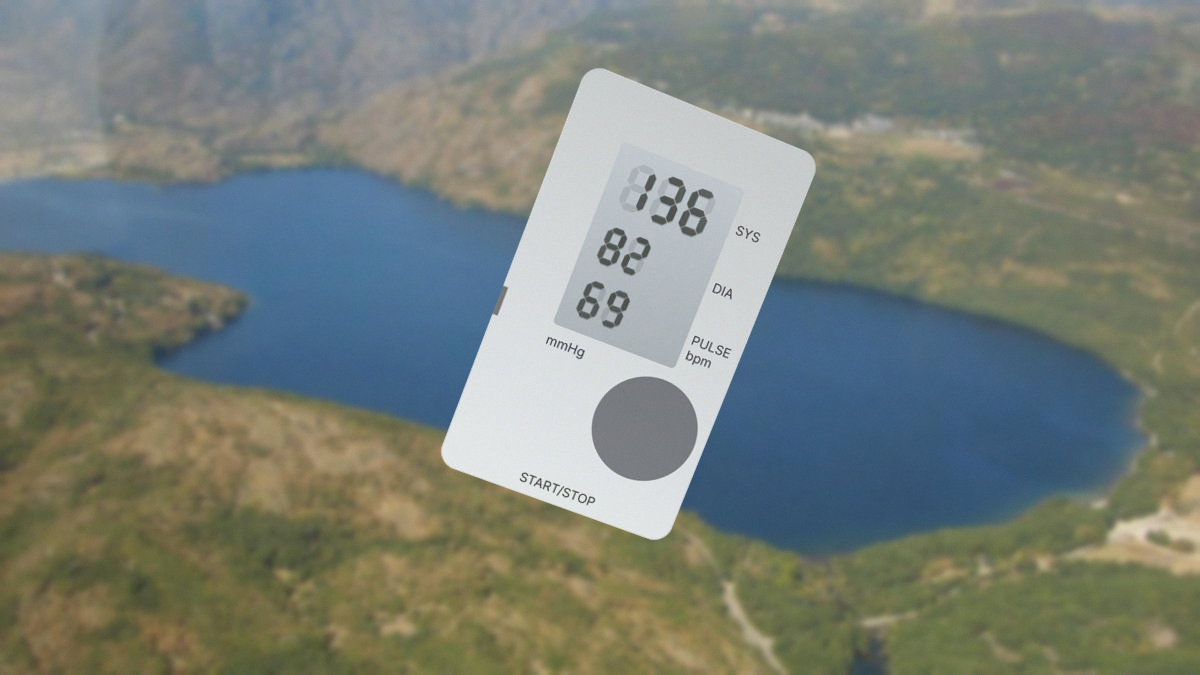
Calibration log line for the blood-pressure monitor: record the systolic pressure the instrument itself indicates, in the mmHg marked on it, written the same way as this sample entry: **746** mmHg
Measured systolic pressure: **136** mmHg
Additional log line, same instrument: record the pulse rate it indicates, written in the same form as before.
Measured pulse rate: **69** bpm
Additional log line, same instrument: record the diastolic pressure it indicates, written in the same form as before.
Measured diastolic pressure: **82** mmHg
